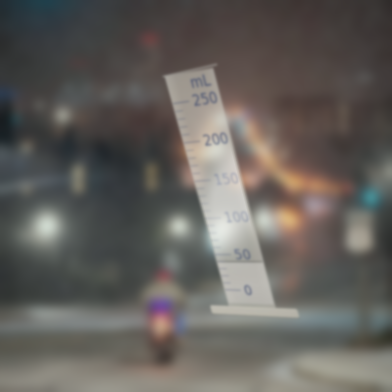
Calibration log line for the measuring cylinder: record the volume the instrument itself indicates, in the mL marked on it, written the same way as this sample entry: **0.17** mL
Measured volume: **40** mL
